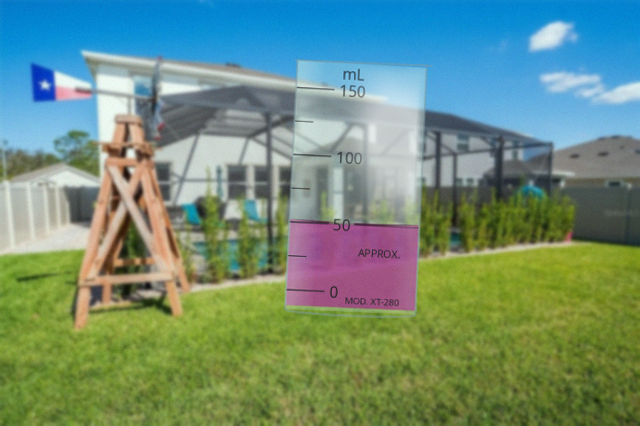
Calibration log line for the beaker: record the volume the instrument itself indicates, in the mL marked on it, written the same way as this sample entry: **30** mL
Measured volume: **50** mL
